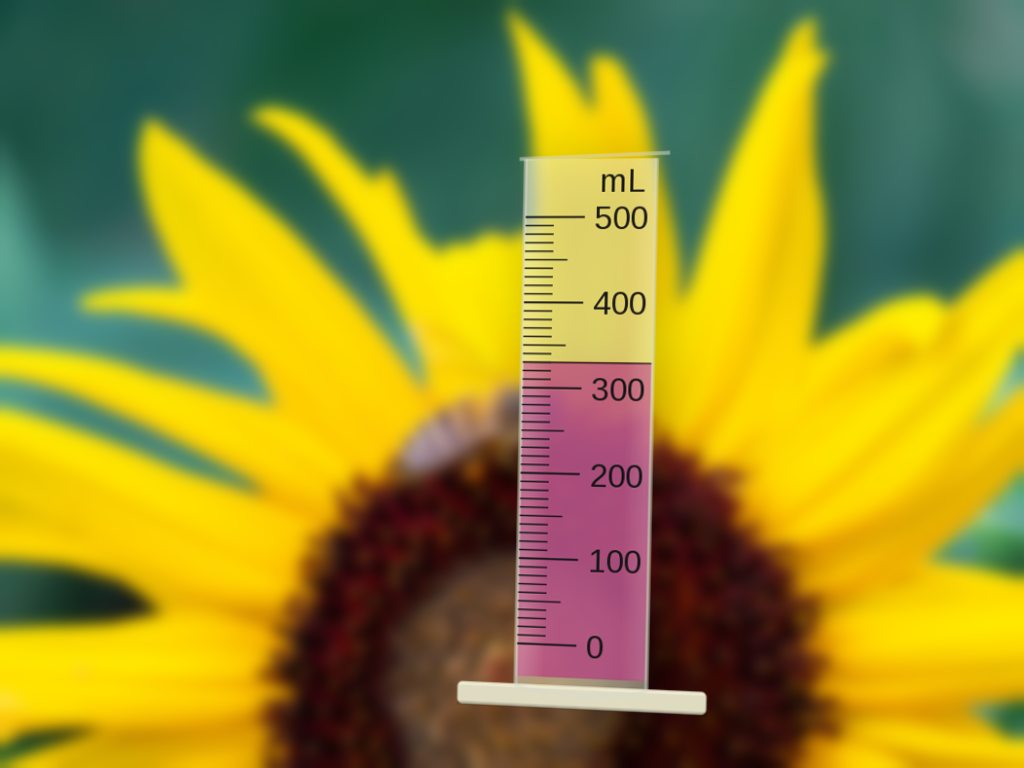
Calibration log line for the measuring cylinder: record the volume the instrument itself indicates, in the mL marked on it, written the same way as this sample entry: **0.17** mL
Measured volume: **330** mL
